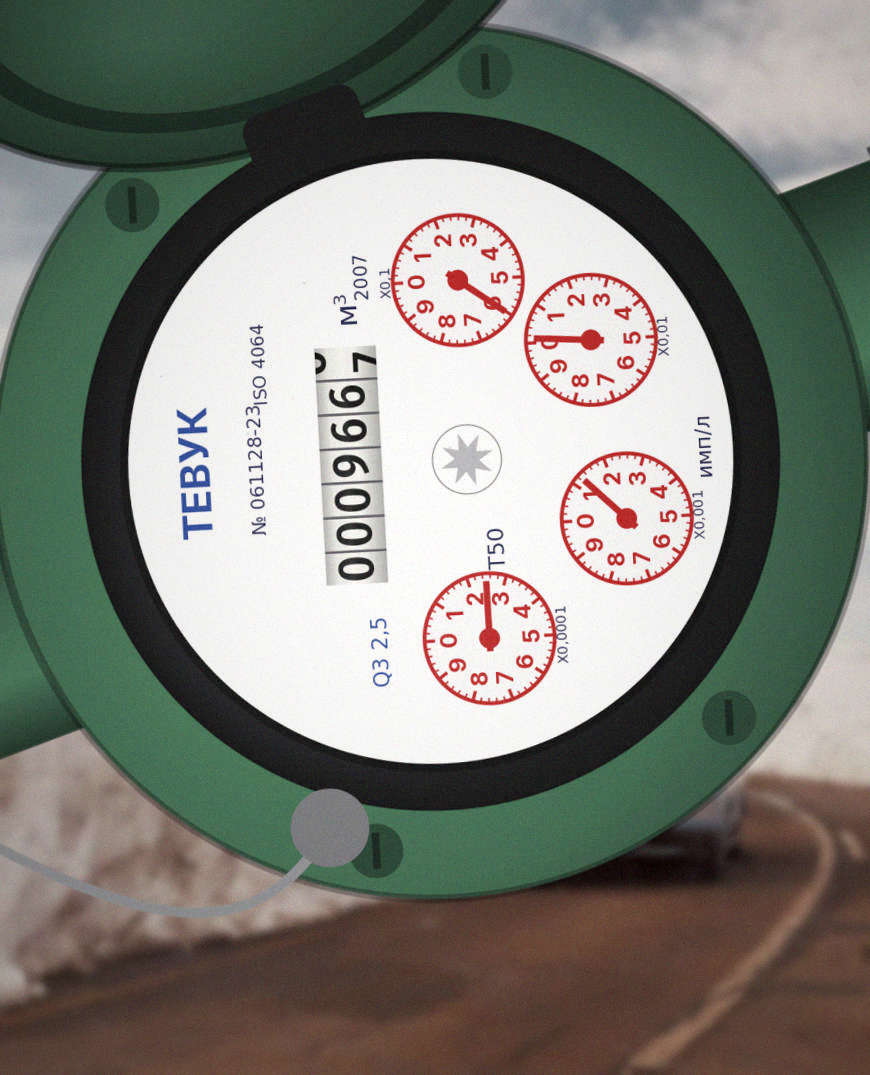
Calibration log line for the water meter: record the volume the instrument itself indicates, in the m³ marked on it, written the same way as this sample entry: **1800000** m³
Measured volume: **9666.6012** m³
